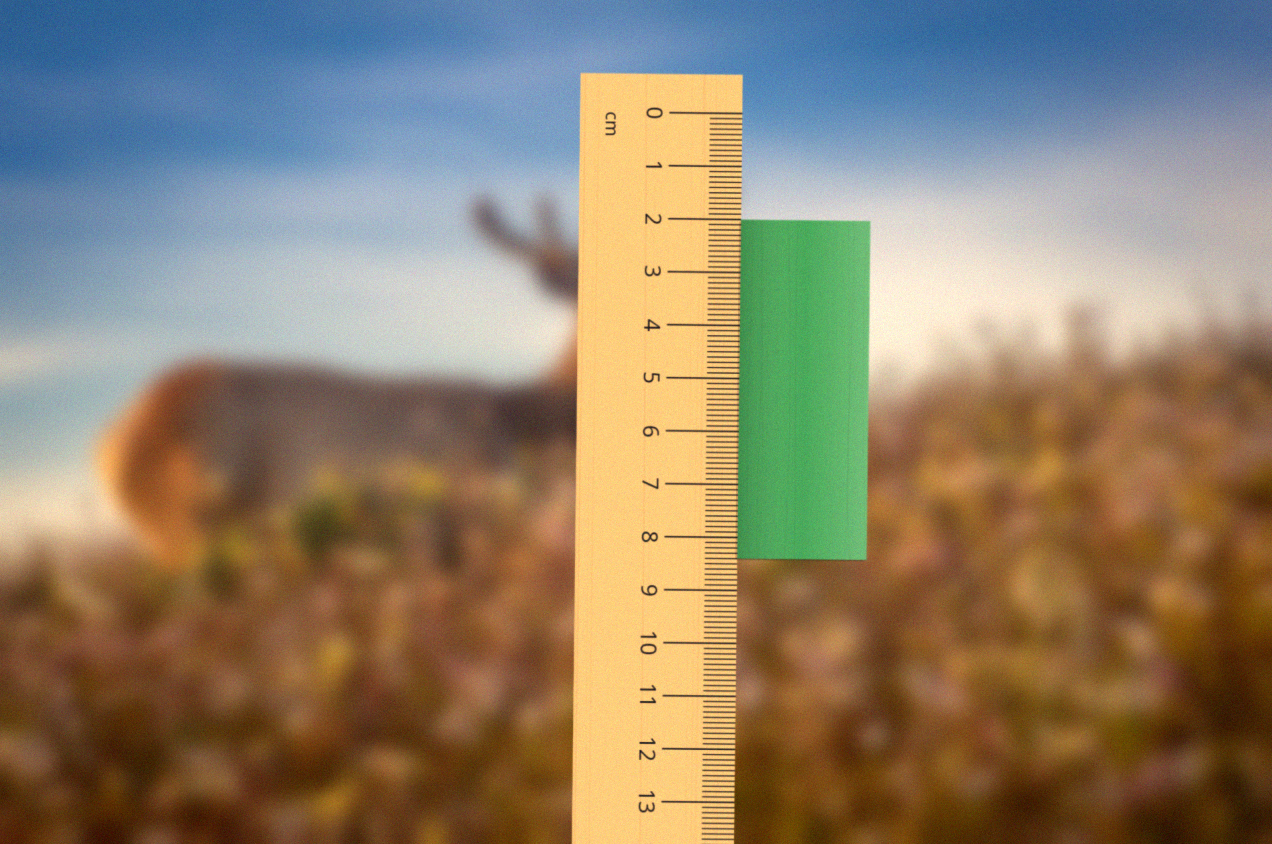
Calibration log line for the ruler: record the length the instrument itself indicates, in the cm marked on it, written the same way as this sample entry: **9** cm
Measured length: **6.4** cm
